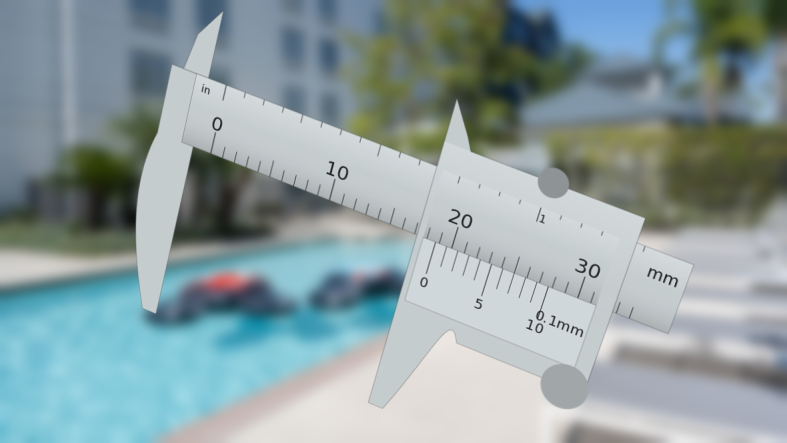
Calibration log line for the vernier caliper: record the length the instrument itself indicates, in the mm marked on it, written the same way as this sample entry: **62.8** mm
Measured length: **18.7** mm
